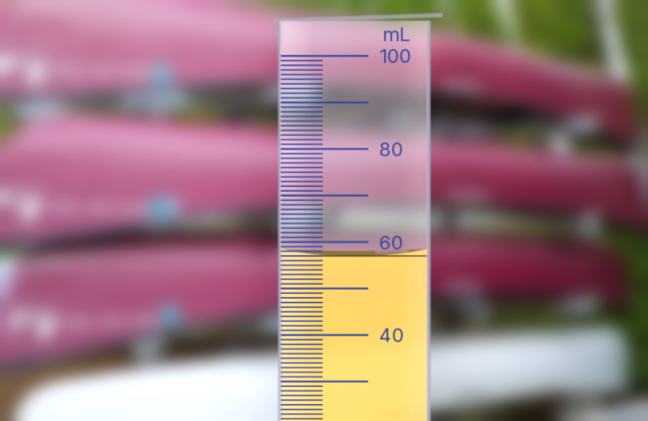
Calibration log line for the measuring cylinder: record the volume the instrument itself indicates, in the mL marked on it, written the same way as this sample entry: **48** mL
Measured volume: **57** mL
